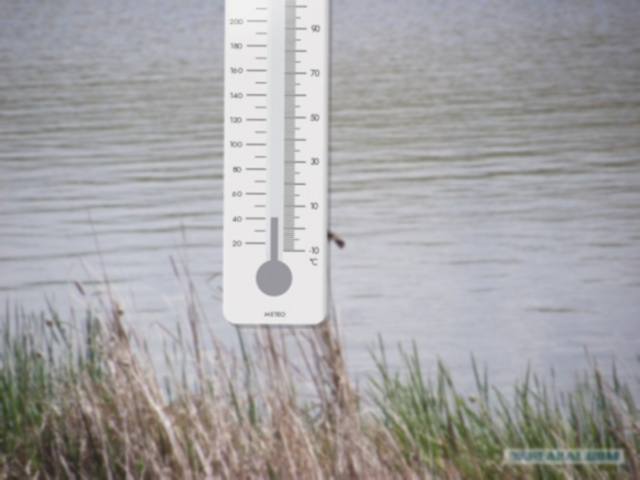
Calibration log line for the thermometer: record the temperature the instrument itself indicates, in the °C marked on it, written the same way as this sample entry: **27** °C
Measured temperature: **5** °C
